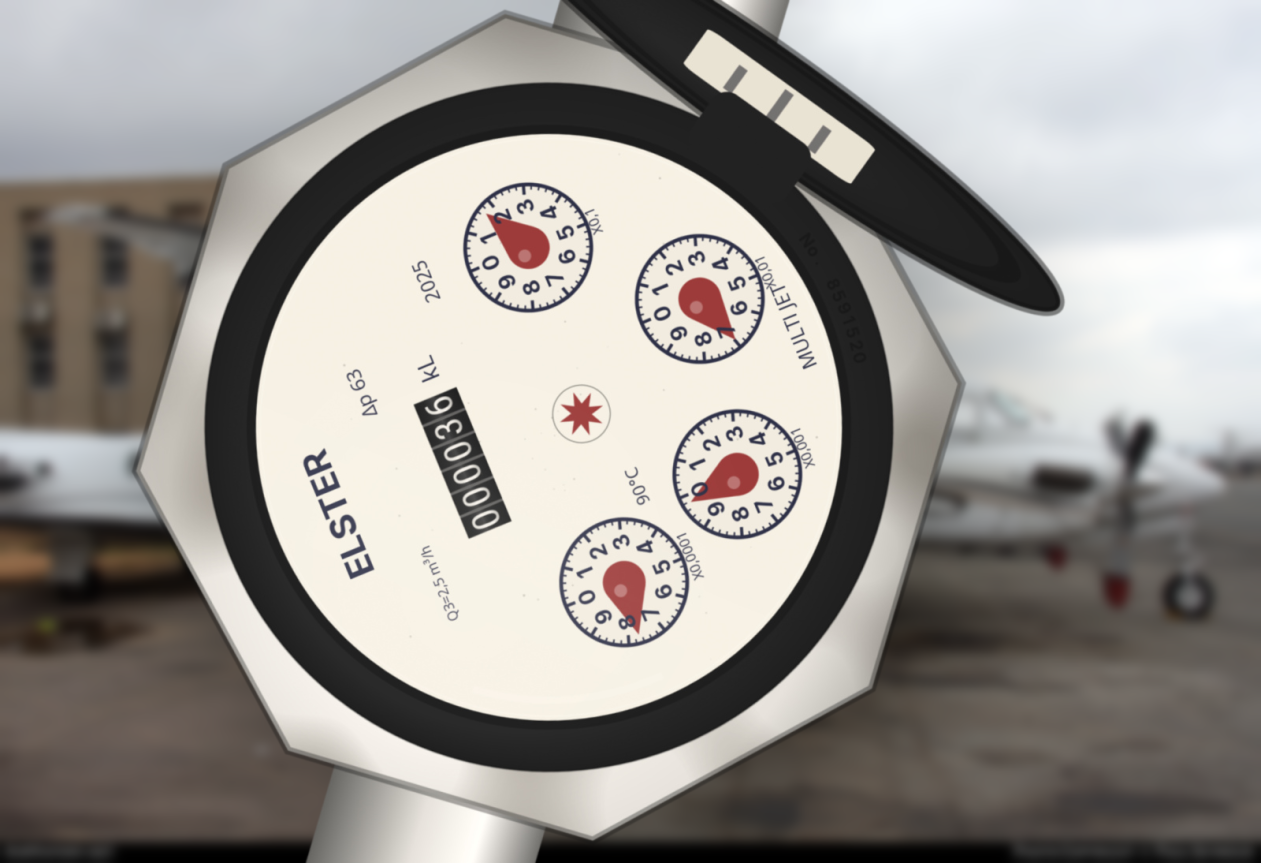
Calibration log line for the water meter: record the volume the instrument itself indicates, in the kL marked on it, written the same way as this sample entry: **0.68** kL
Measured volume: **36.1697** kL
